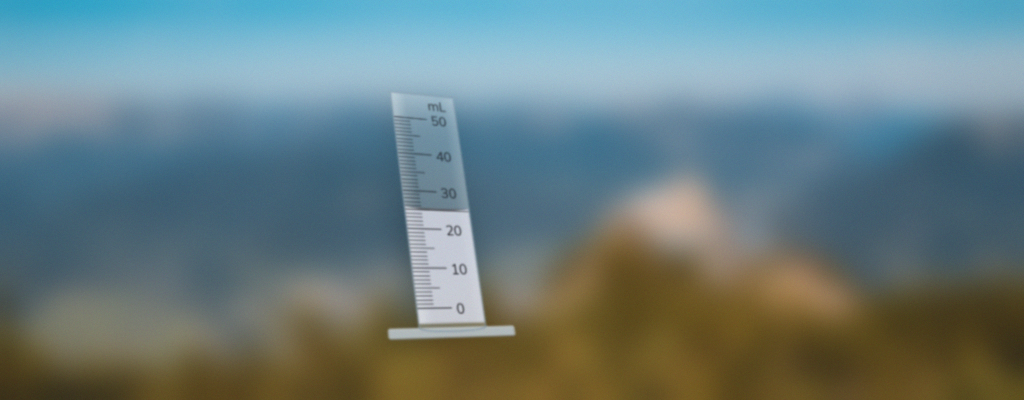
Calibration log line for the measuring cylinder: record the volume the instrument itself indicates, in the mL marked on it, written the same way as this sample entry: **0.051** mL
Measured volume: **25** mL
